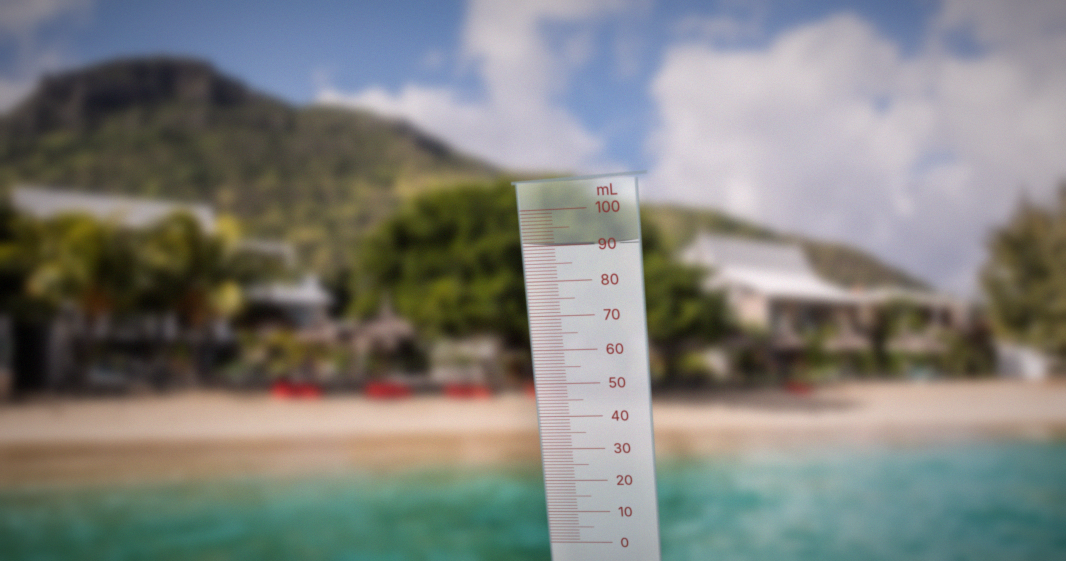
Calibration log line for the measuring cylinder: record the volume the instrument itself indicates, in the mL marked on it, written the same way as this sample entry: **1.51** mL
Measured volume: **90** mL
